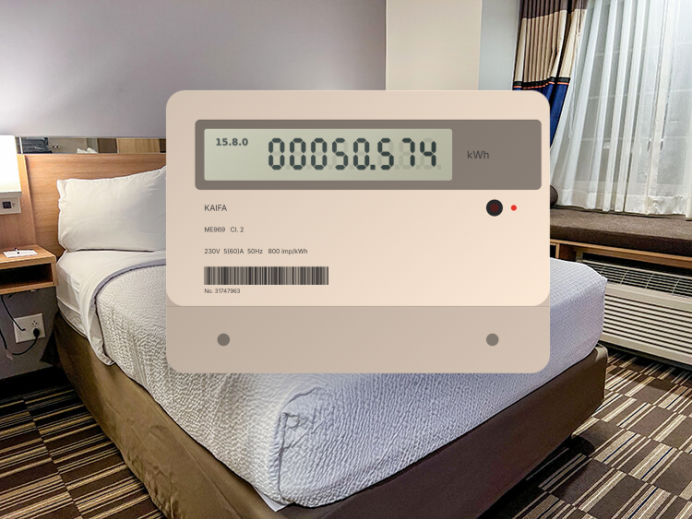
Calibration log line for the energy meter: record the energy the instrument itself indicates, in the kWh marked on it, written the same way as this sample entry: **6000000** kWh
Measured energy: **50.574** kWh
